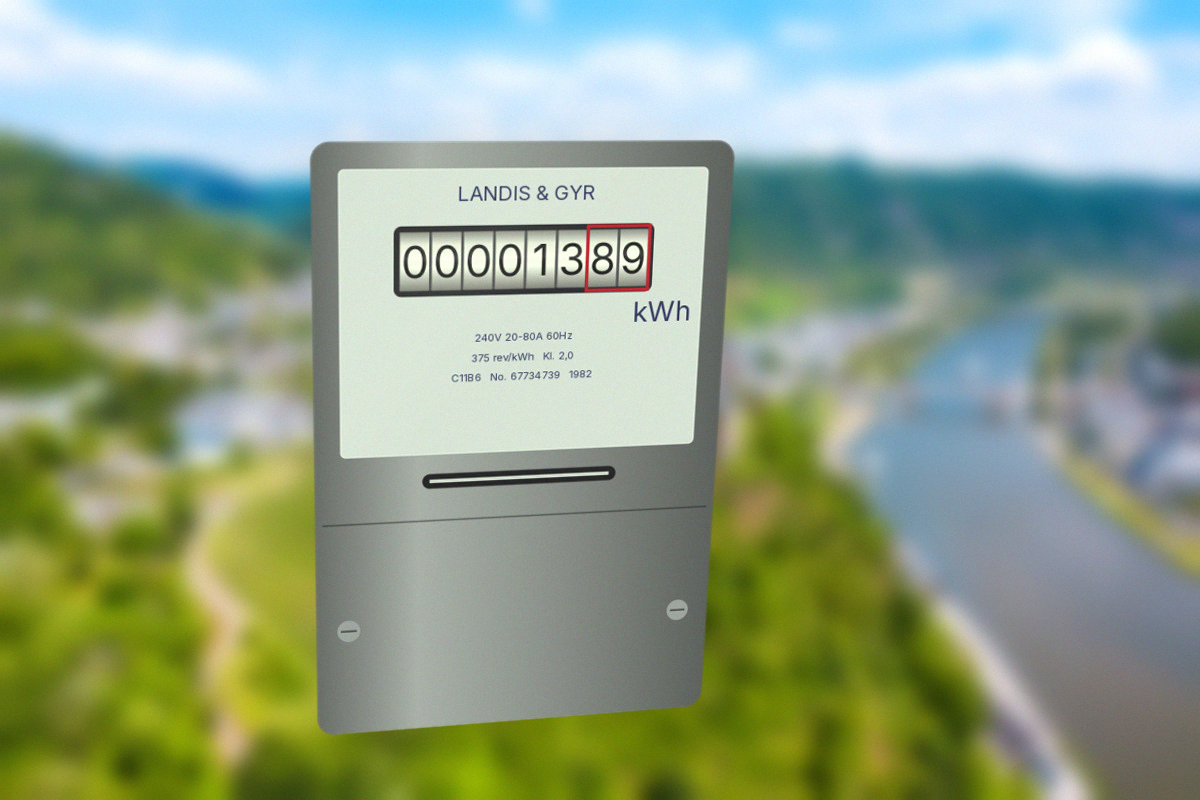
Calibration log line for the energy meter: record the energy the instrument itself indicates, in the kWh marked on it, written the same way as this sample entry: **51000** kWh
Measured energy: **13.89** kWh
